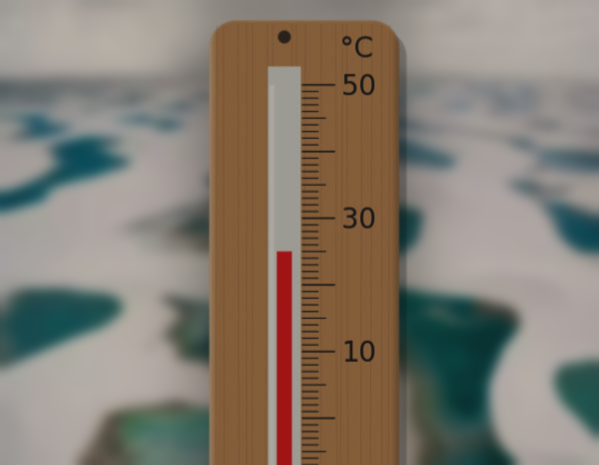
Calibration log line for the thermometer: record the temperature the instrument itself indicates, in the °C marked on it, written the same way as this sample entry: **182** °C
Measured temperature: **25** °C
